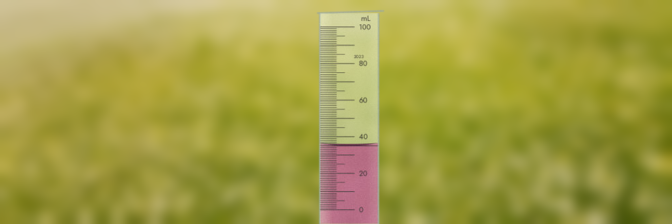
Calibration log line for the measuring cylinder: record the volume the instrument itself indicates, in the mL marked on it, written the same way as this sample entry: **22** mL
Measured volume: **35** mL
